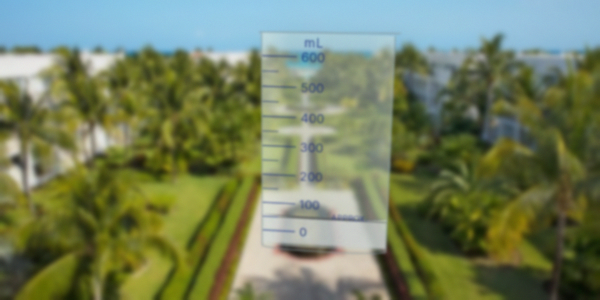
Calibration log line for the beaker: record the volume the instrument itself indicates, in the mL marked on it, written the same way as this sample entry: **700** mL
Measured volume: **50** mL
